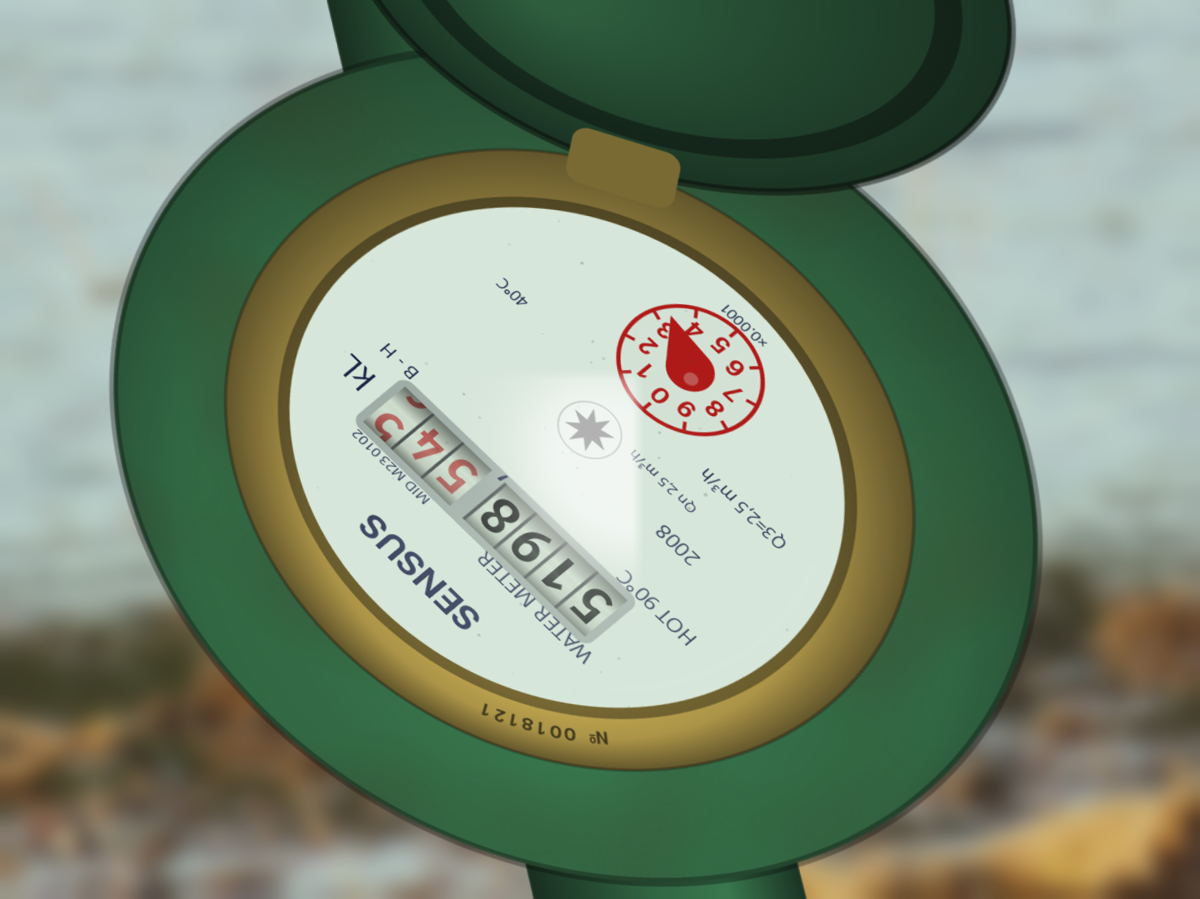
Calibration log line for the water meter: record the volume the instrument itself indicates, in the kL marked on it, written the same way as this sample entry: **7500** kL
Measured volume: **5198.5453** kL
